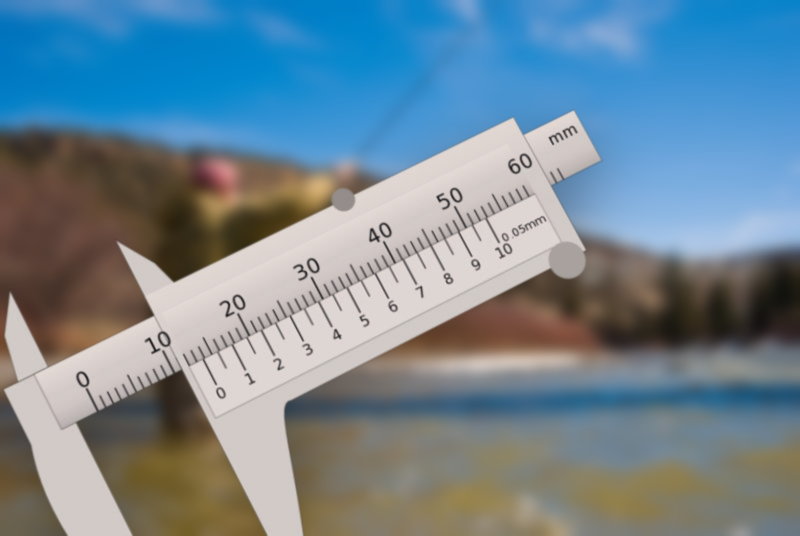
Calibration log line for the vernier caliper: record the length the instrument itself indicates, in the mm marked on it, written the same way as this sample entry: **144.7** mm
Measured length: **13.8** mm
